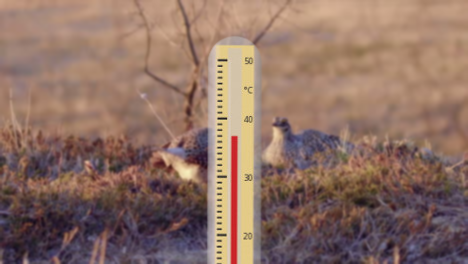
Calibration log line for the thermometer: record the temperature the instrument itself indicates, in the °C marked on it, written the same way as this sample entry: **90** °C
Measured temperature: **37** °C
